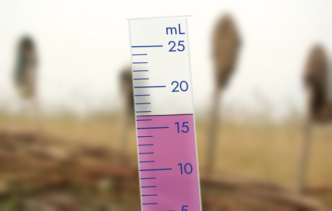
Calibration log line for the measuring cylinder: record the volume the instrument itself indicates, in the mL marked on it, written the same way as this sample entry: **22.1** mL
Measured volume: **16.5** mL
